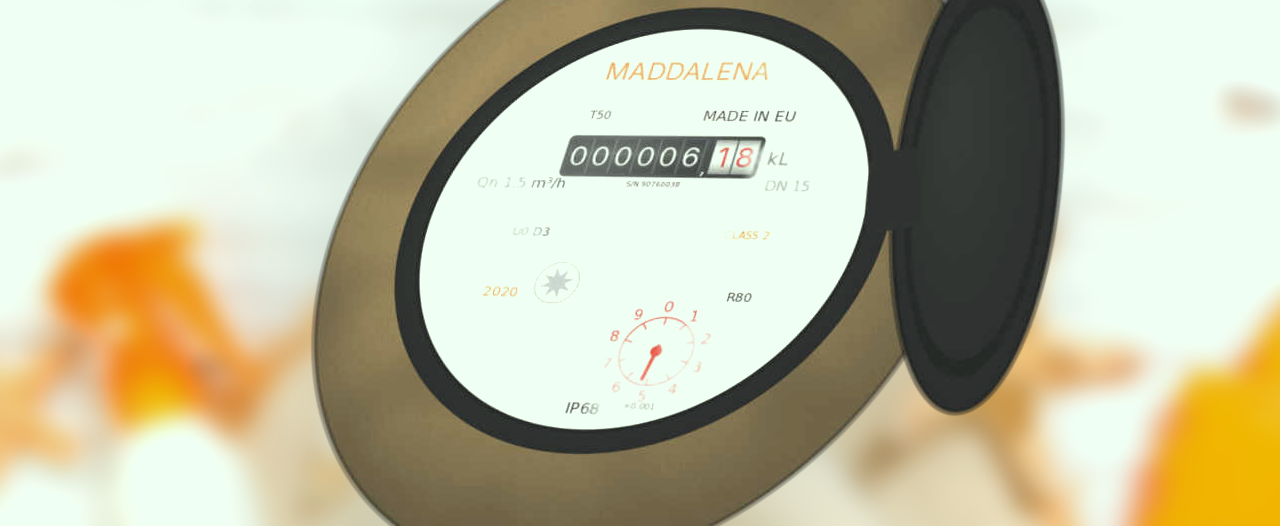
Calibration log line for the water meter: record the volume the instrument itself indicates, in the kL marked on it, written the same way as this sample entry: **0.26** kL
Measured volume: **6.185** kL
